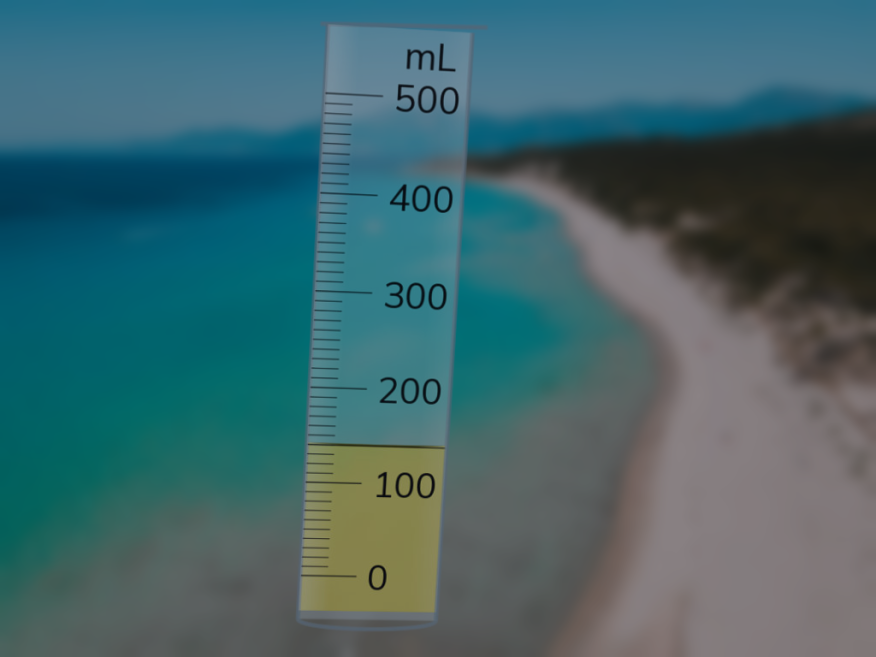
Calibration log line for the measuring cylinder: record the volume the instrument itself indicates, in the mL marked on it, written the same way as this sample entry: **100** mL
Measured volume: **140** mL
